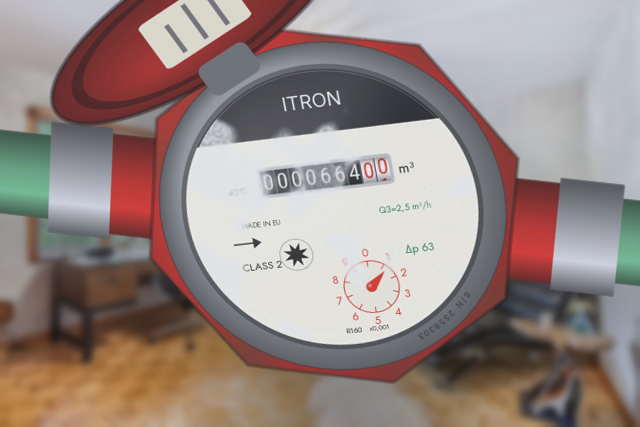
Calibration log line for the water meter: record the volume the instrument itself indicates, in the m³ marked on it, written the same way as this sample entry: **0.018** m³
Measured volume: **664.001** m³
